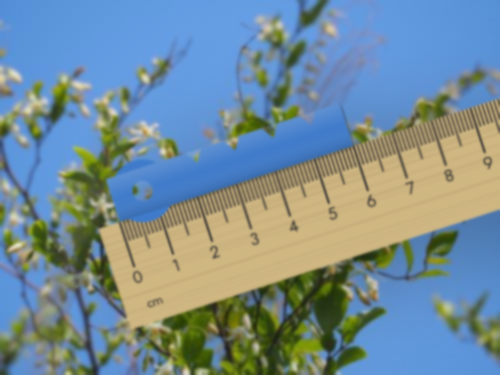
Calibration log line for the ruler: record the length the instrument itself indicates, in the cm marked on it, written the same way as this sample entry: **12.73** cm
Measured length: **6** cm
